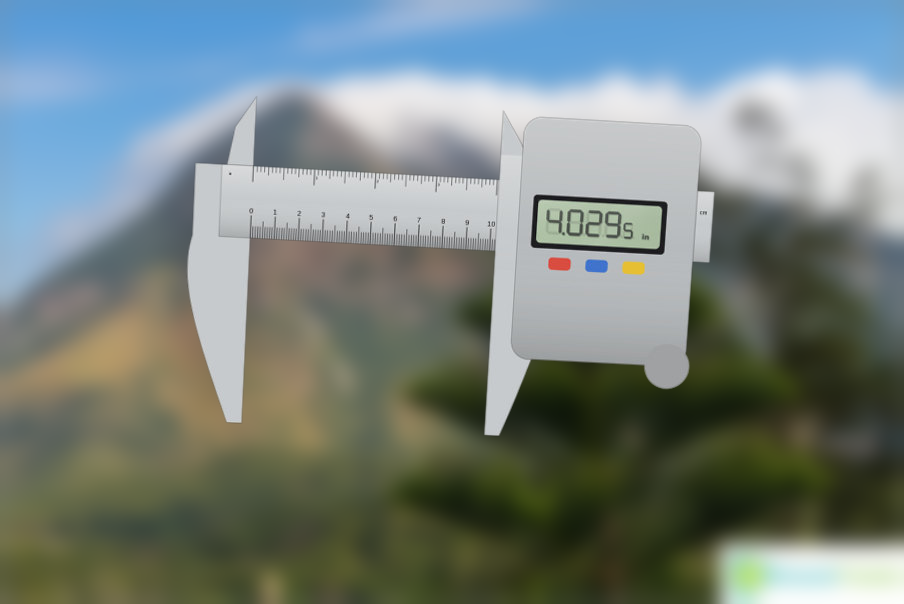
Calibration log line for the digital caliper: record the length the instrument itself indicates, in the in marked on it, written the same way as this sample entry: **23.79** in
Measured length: **4.0295** in
